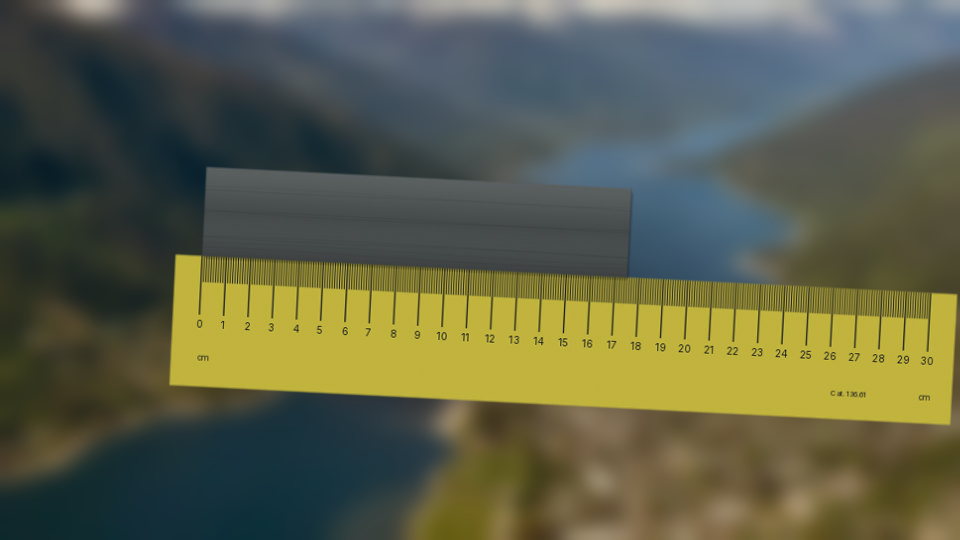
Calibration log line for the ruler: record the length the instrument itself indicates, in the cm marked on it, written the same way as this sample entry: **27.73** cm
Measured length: **17.5** cm
